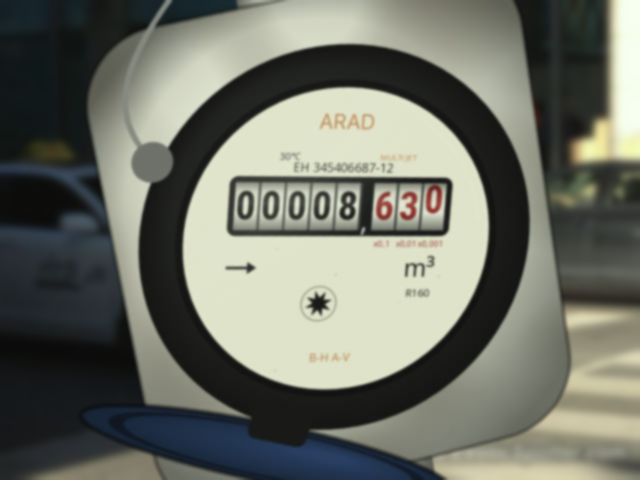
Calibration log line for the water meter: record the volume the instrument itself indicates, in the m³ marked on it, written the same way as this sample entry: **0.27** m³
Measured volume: **8.630** m³
